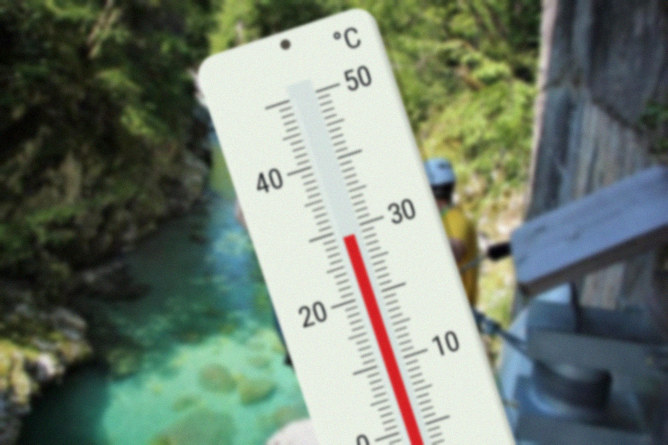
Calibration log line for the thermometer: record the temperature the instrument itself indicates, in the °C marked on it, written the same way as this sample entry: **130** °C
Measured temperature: **29** °C
